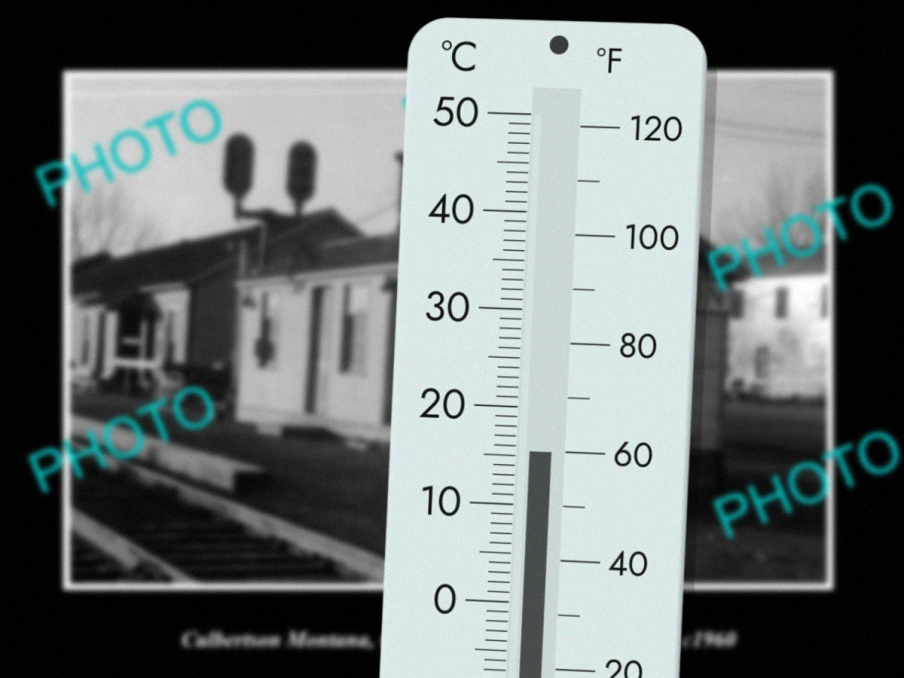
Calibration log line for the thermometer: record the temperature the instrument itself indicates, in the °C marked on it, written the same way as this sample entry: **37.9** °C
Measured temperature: **15.5** °C
